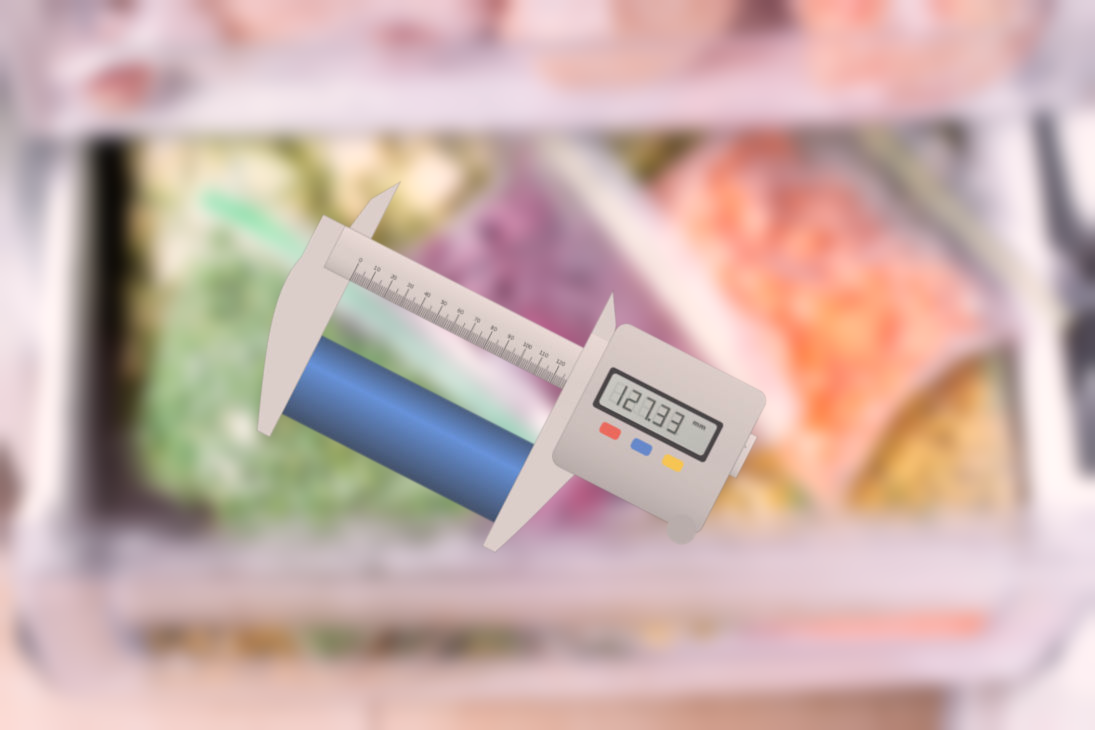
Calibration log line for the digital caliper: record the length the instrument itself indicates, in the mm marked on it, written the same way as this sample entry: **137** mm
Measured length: **127.33** mm
